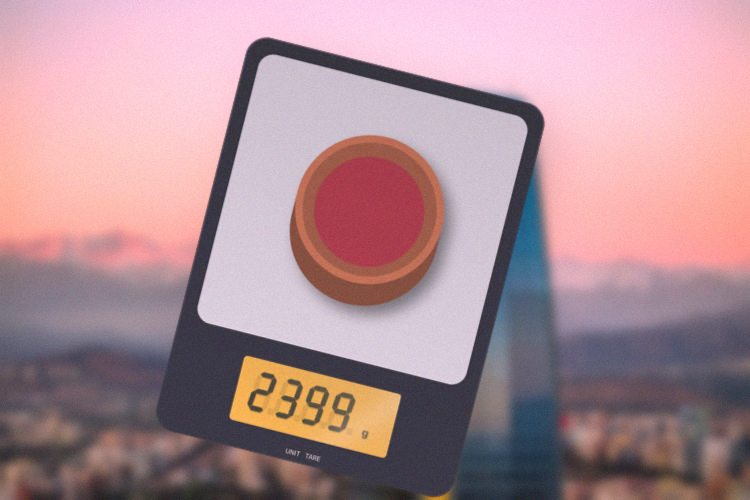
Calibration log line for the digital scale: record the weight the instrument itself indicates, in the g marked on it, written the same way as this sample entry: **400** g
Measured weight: **2399** g
